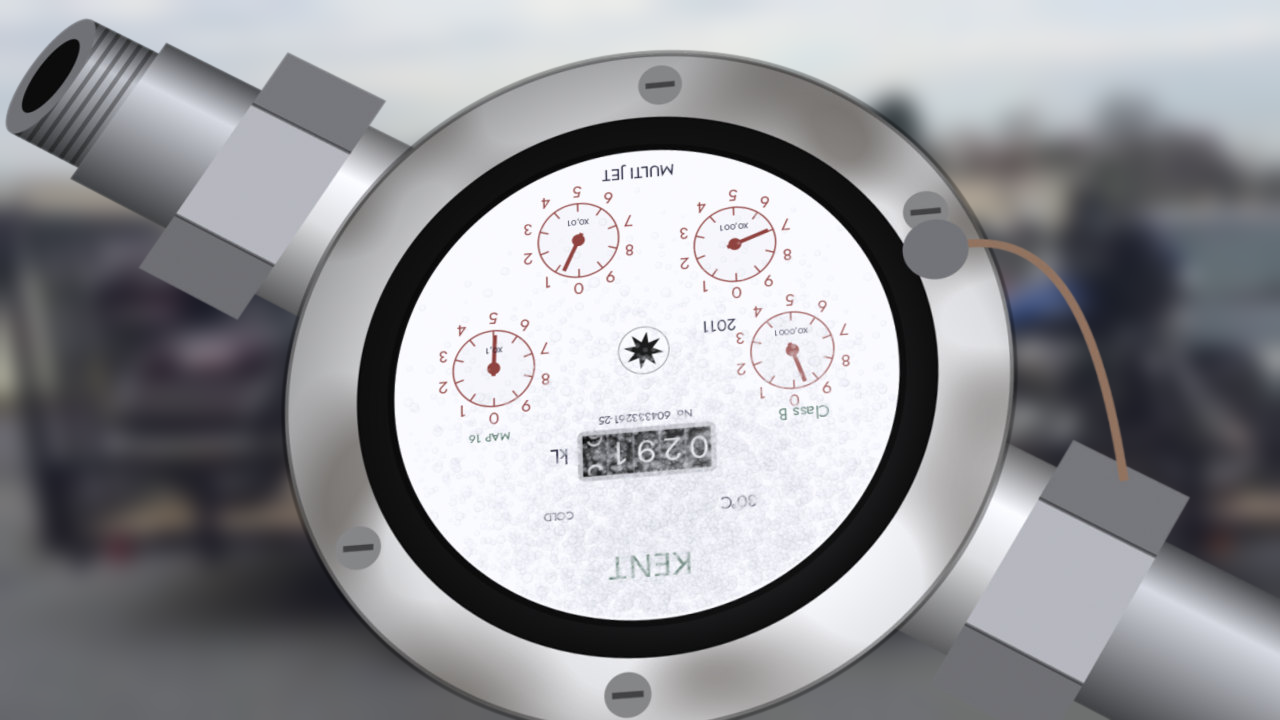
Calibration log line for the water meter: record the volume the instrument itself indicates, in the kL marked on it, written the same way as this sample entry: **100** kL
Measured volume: **2915.5069** kL
